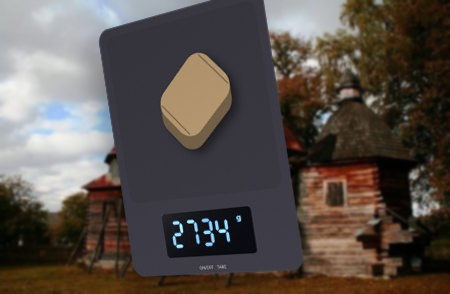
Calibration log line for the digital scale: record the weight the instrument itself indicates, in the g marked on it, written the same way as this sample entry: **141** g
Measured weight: **2734** g
